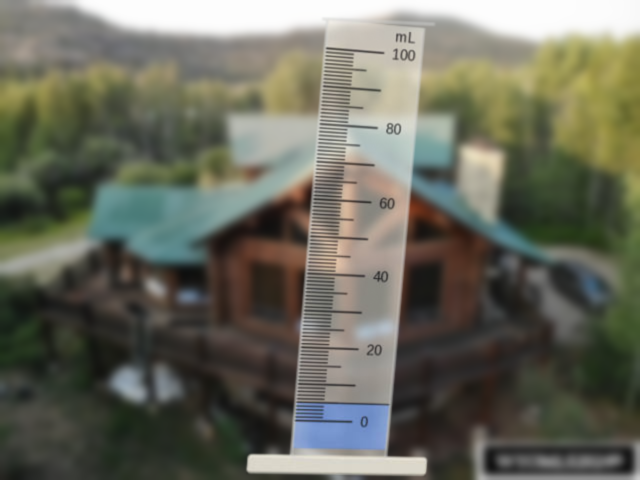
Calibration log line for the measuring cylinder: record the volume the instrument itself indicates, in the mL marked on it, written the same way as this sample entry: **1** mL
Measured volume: **5** mL
